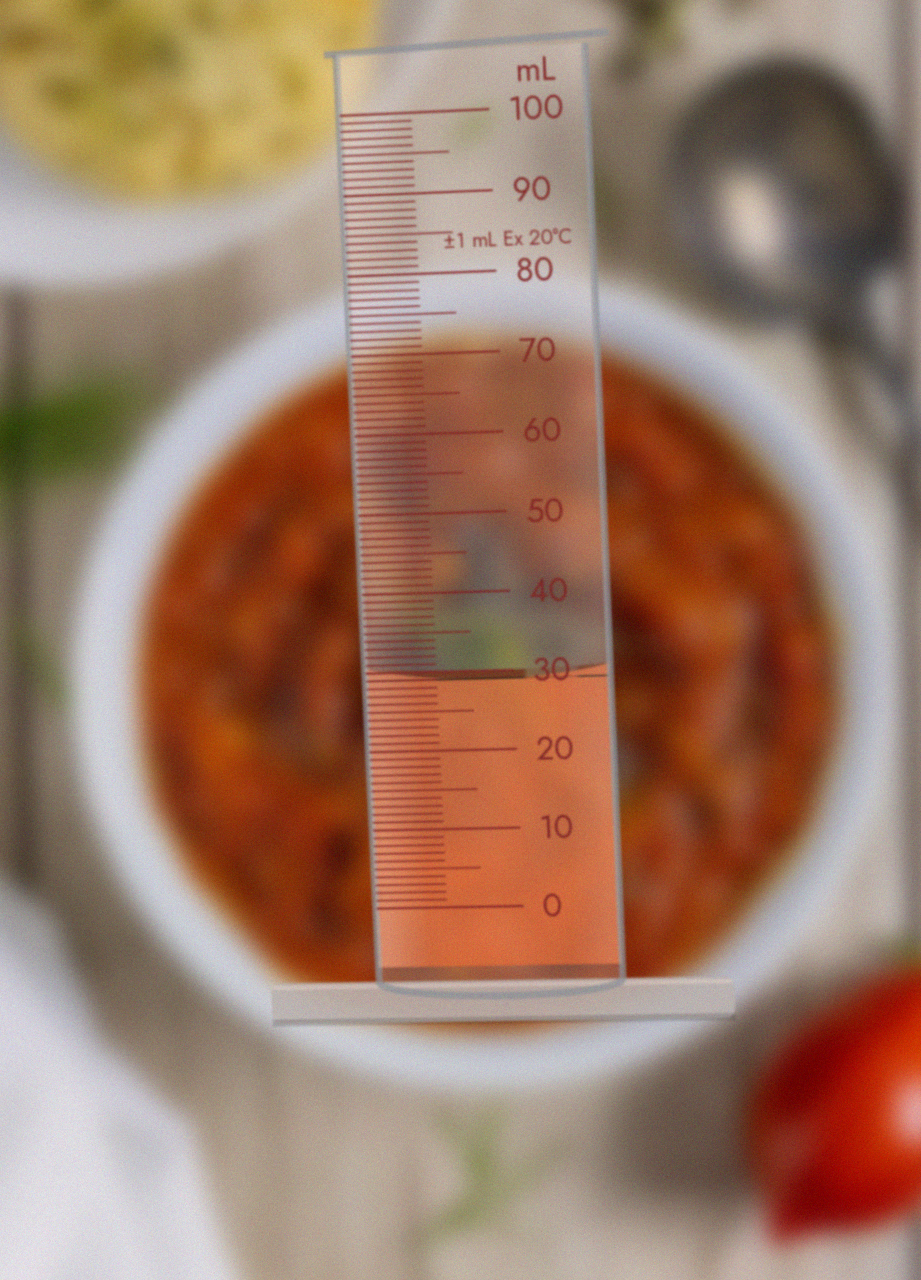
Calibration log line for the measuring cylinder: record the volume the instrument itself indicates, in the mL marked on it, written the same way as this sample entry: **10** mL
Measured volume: **29** mL
